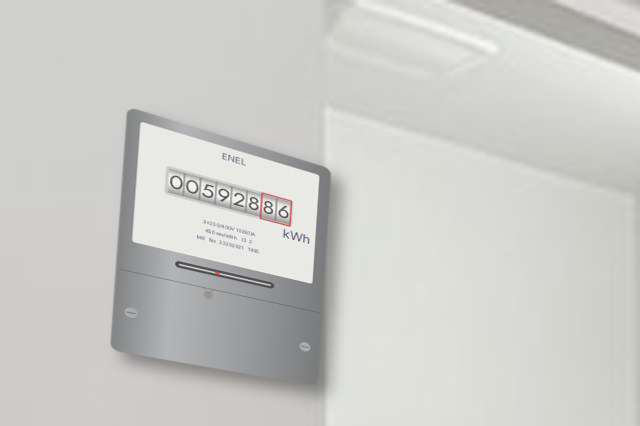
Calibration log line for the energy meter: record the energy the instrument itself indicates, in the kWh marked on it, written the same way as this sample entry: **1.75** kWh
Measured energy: **5928.86** kWh
